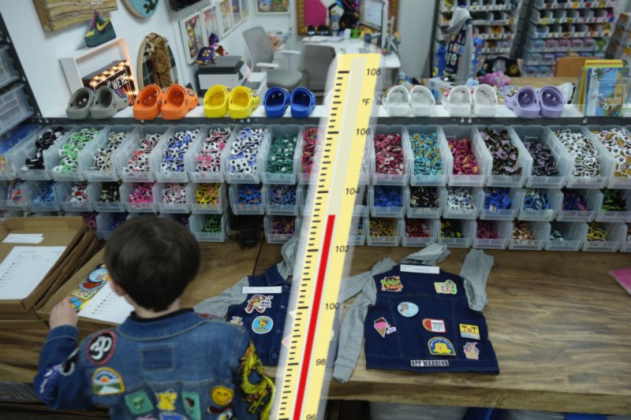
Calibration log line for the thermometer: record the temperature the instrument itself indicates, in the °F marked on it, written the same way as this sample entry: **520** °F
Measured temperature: **103.2** °F
